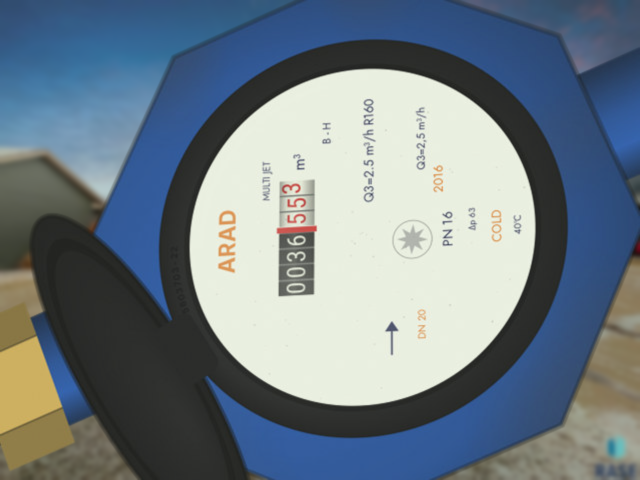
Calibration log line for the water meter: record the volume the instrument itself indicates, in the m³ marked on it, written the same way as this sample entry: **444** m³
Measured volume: **36.553** m³
